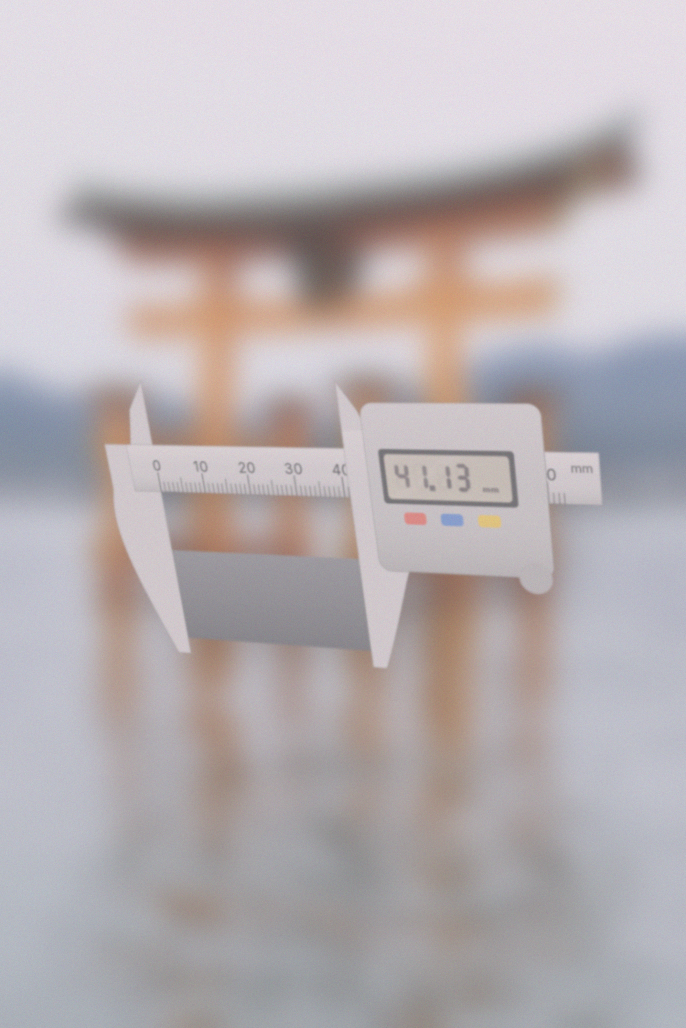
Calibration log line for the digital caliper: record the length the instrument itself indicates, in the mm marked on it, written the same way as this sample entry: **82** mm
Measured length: **41.13** mm
